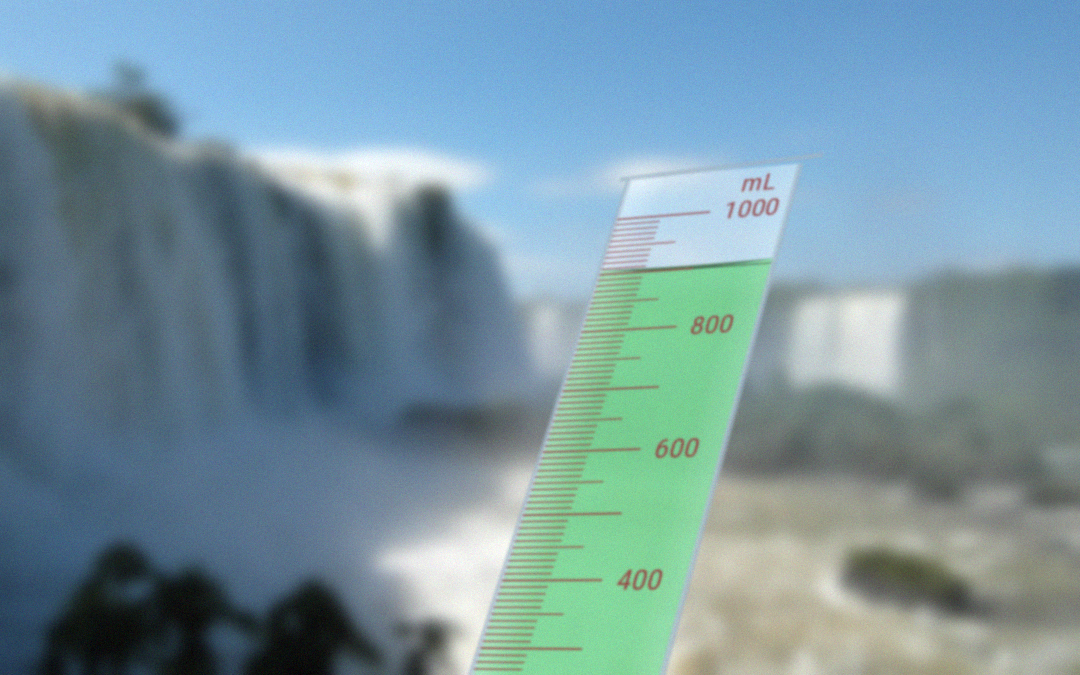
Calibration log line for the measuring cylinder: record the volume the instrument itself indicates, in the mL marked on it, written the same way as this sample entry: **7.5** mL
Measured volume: **900** mL
